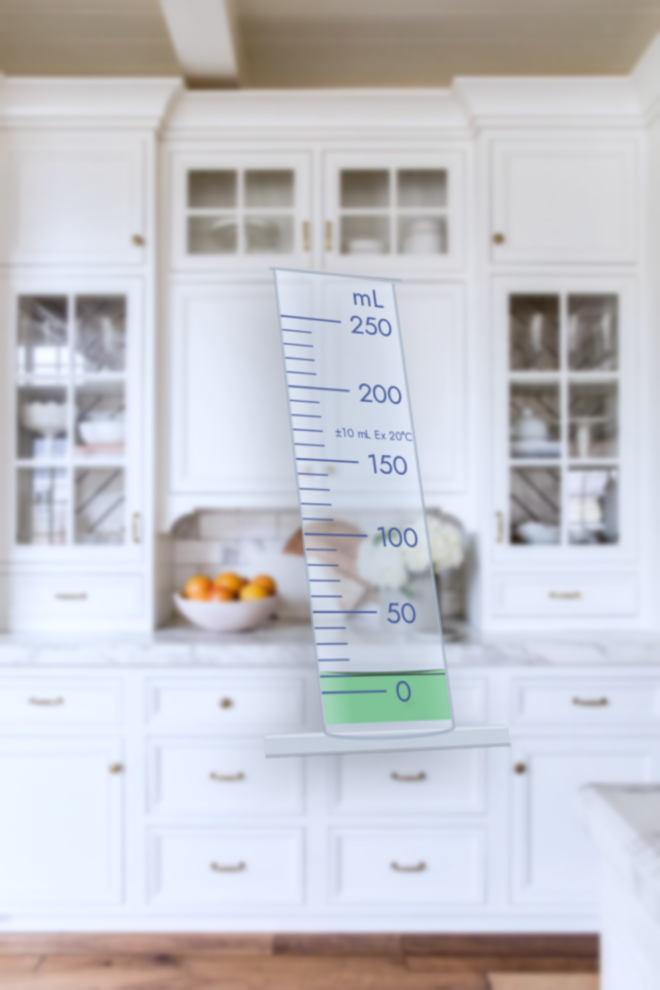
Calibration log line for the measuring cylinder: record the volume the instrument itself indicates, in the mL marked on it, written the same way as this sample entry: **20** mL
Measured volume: **10** mL
